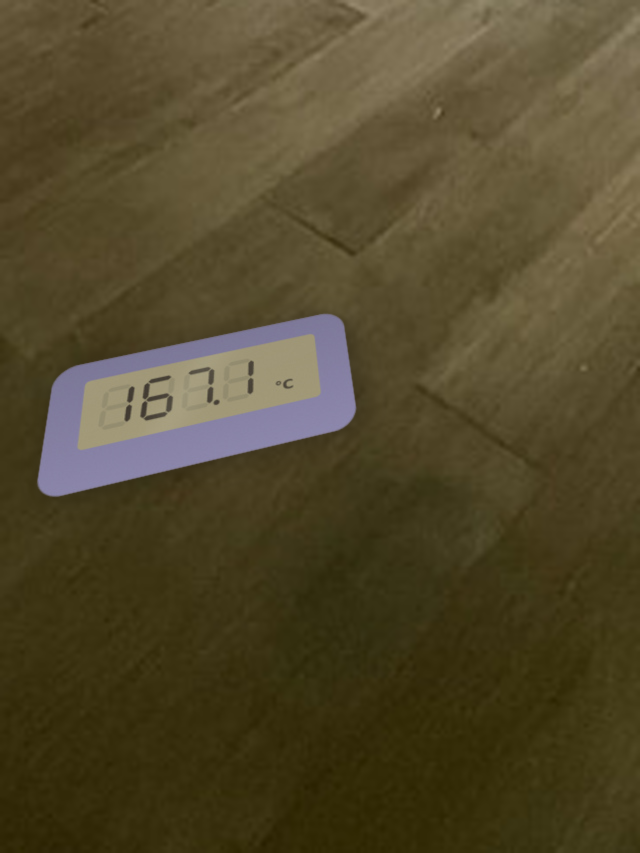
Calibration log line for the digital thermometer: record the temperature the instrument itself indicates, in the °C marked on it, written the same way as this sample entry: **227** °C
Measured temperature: **167.1** °C
